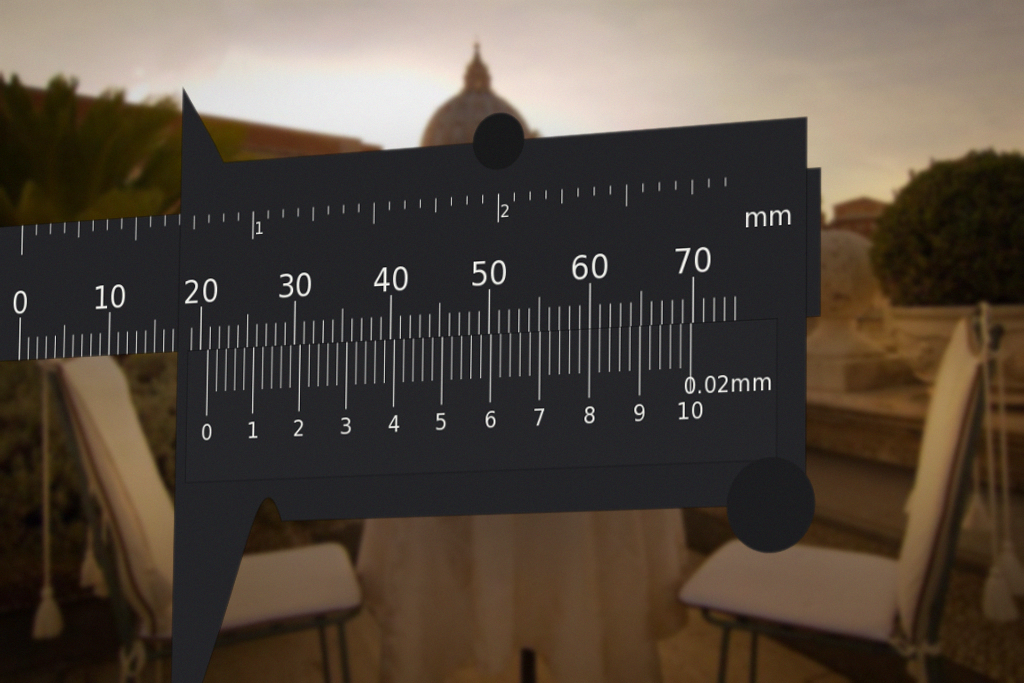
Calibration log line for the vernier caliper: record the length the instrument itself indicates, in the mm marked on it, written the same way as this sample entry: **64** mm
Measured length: **20.8** mm
